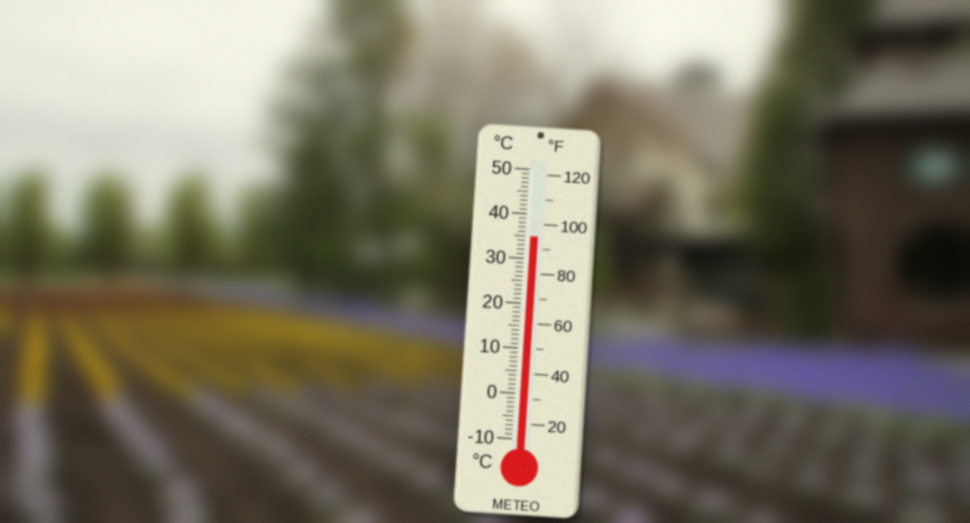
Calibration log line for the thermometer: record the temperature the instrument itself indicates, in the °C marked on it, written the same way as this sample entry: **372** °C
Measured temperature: **35** °C
